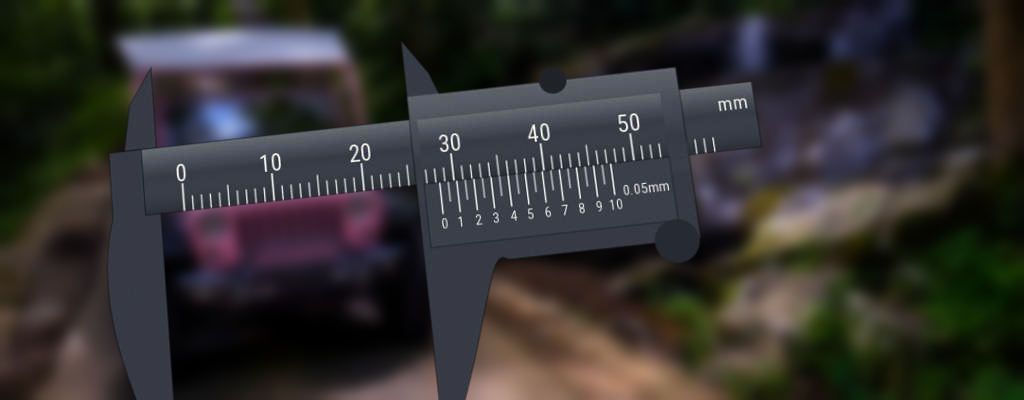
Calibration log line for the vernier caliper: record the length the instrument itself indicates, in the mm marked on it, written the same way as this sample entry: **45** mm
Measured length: **28.4** mm
